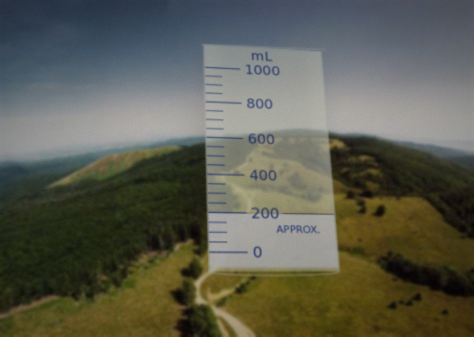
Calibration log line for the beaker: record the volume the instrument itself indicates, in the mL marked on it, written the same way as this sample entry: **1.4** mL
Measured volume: **200** mL
